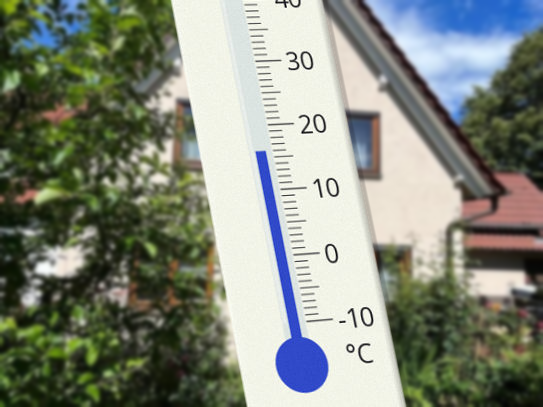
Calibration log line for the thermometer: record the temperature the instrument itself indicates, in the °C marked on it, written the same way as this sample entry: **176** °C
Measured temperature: **16** °C
